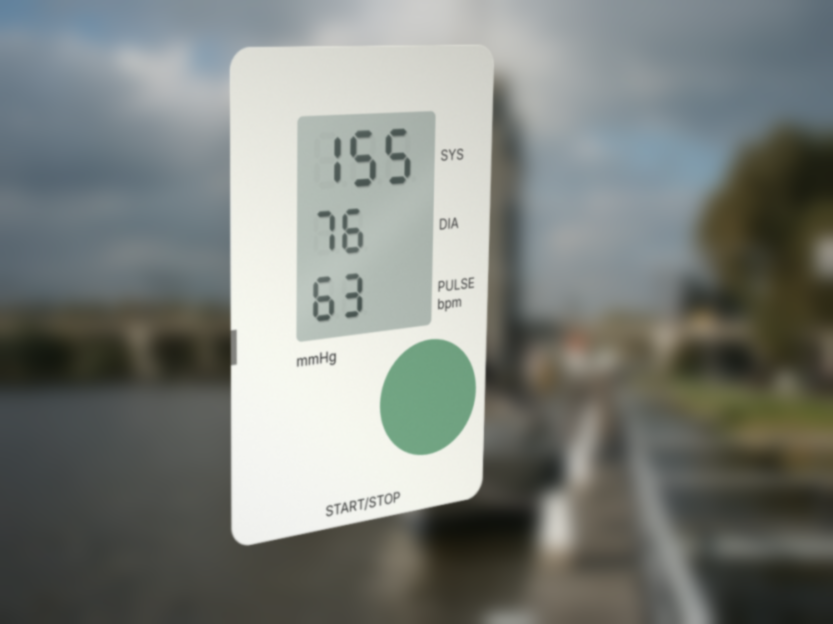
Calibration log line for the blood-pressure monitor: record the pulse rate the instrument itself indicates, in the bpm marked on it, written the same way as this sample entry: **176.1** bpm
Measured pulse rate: **63** bpm
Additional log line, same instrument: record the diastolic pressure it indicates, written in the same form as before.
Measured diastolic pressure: **76** mmHg
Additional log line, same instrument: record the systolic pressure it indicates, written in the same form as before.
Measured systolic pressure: **155** mmHg
